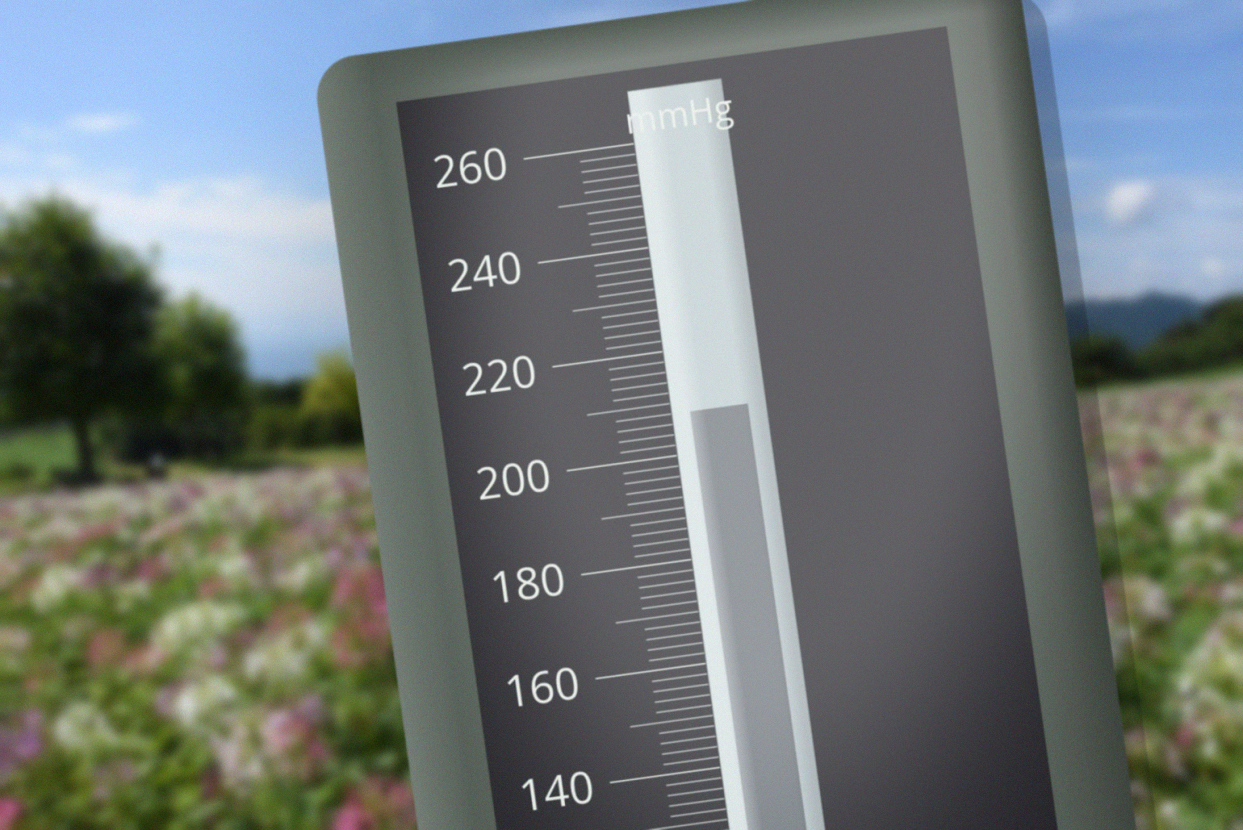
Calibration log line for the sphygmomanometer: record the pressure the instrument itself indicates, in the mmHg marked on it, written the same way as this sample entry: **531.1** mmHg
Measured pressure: **208** mmHg
